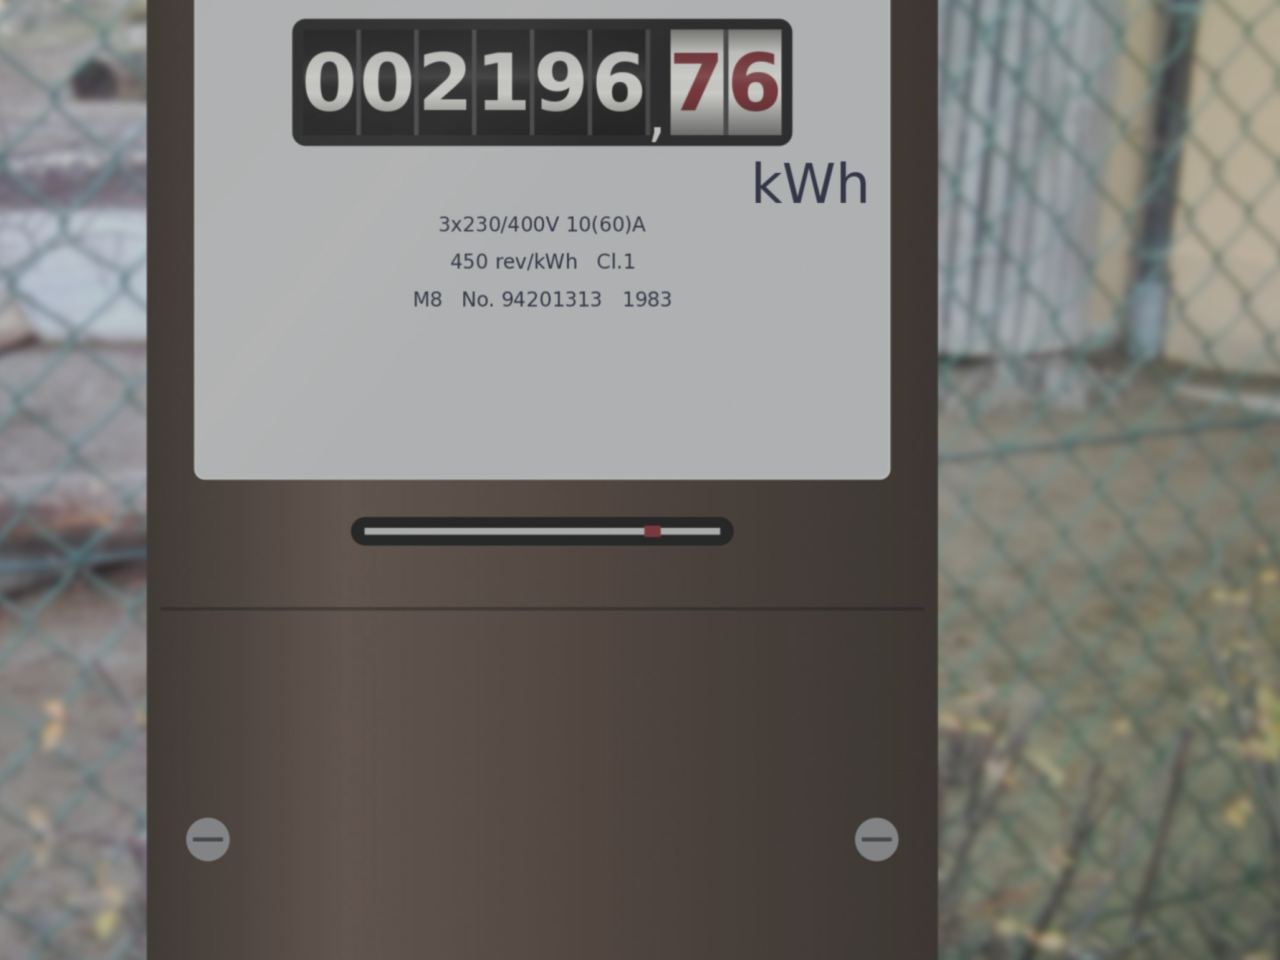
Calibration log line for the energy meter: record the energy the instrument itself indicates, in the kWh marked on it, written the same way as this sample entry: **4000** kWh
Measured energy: **2196.76** kWh
